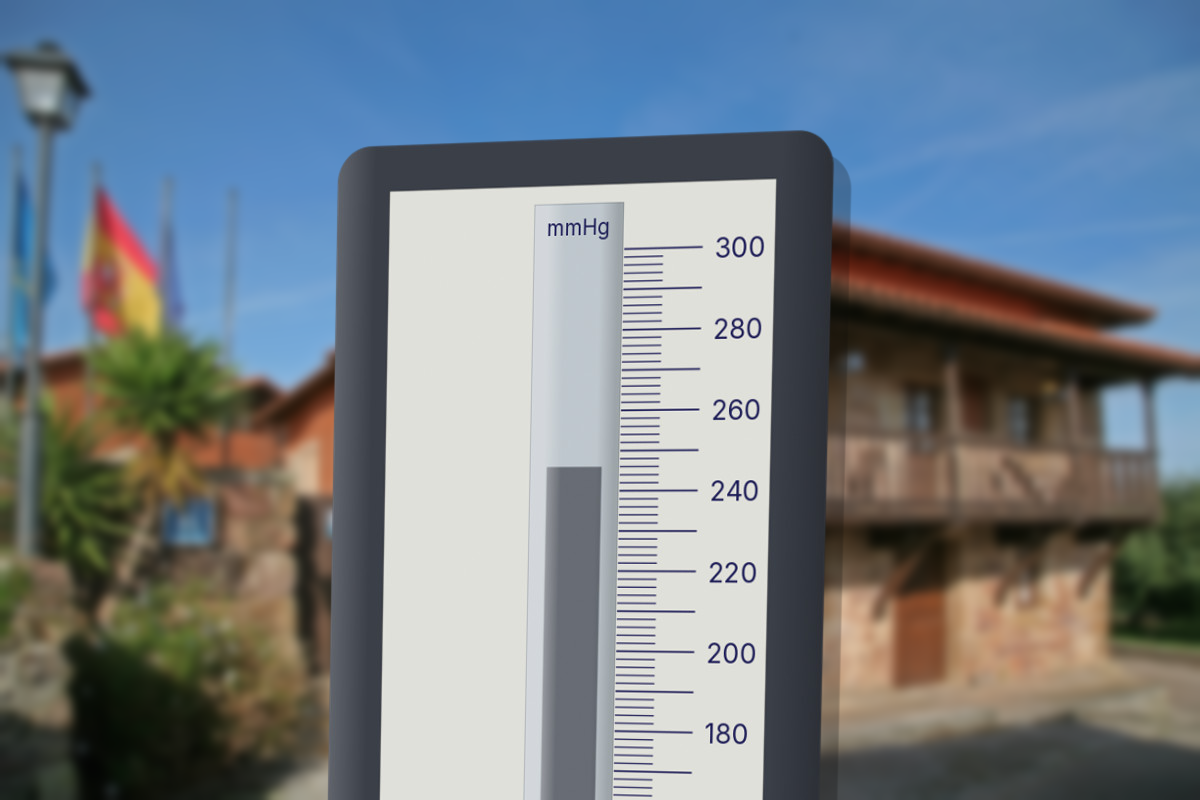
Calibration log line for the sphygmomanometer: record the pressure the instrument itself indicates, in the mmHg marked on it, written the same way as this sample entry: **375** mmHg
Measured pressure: **246** mmHg
